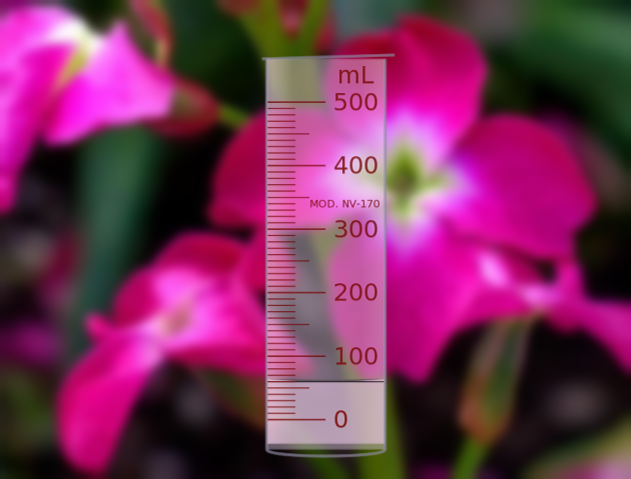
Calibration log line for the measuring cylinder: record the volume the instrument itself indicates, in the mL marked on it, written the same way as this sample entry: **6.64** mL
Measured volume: **60** mL
